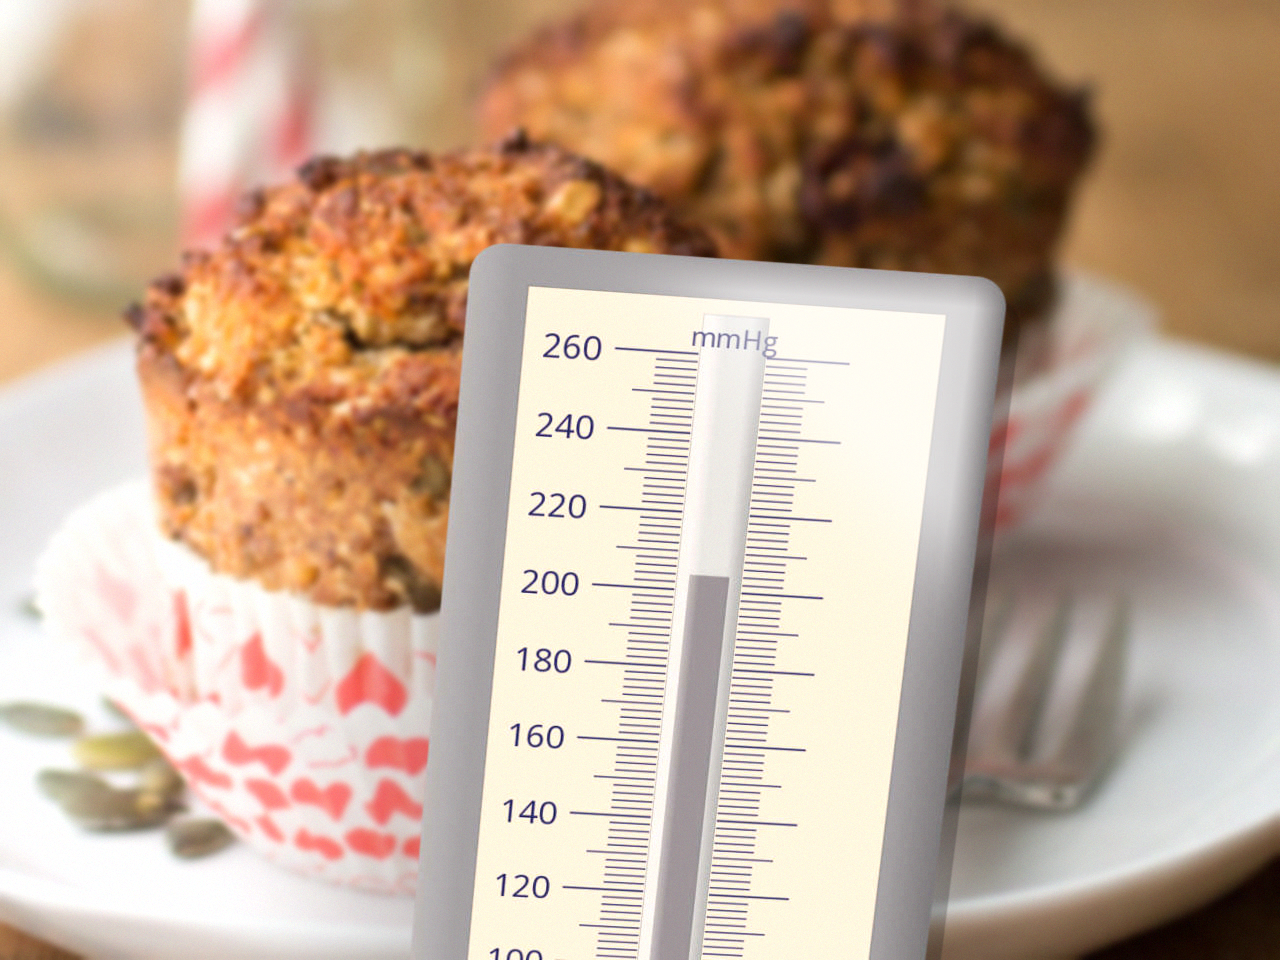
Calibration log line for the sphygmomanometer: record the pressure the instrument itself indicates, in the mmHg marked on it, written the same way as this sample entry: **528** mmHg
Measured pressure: **204** mmHg
